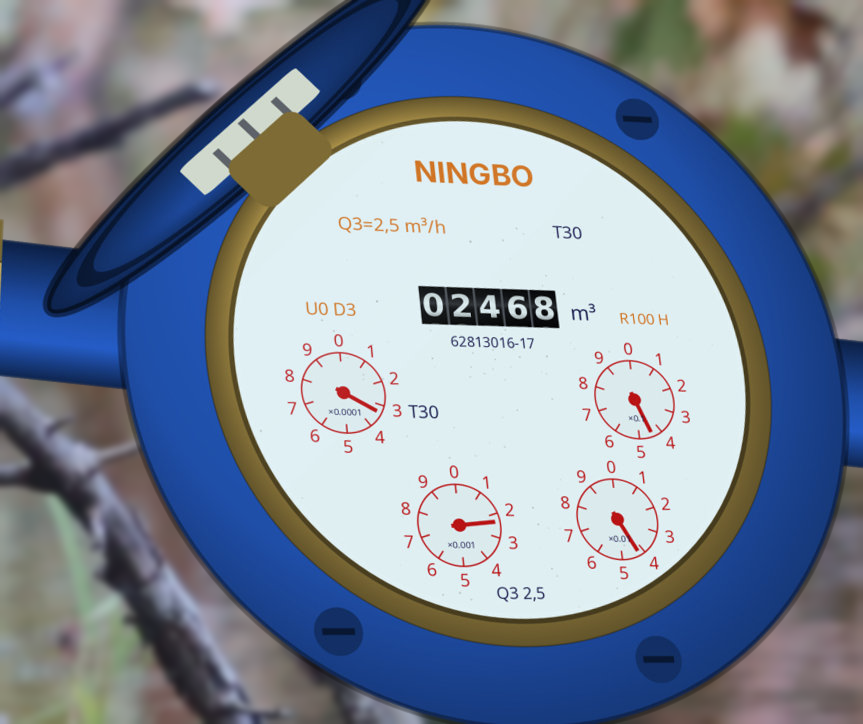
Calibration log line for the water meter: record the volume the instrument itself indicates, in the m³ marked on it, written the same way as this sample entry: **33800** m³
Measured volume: **2468.4423** m³
